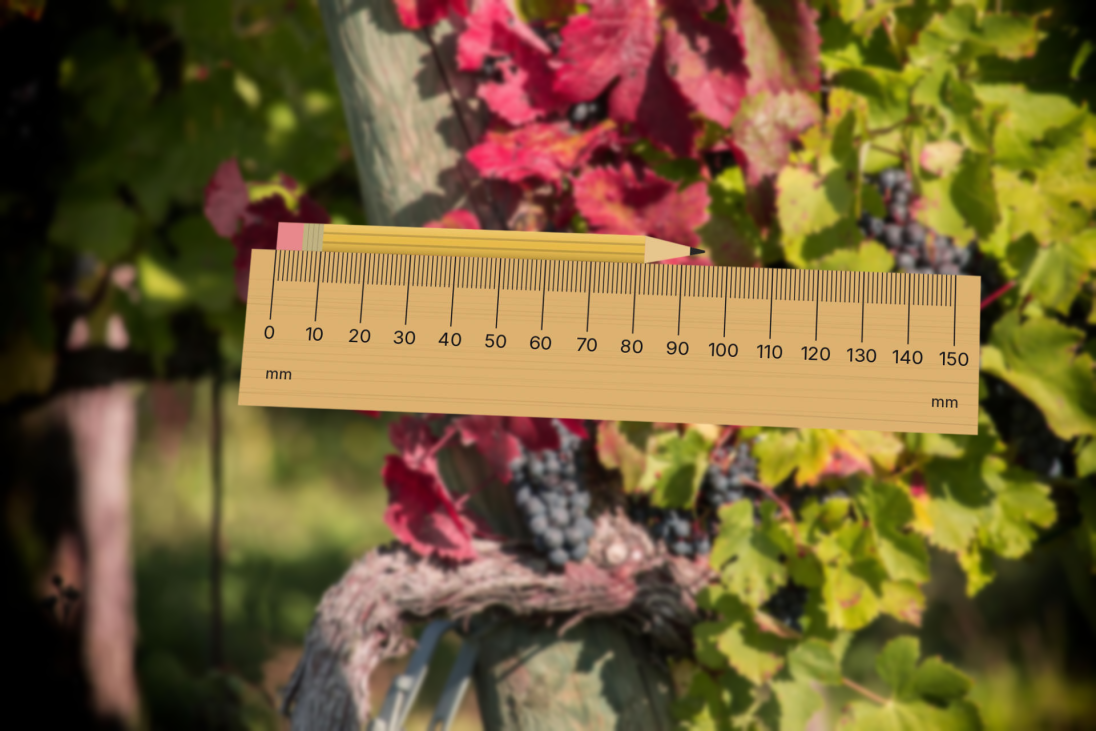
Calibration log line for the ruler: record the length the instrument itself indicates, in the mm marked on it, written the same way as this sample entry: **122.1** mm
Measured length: **95** mm
